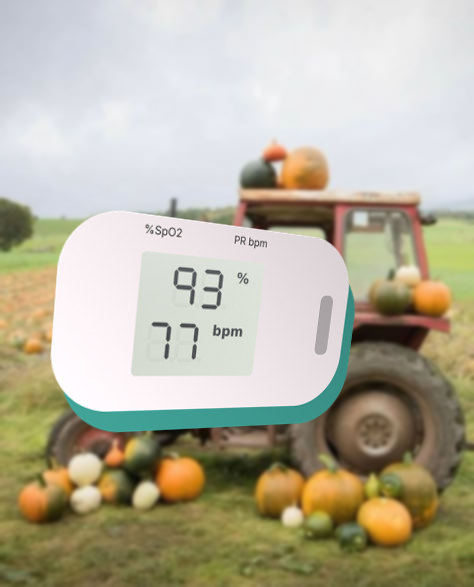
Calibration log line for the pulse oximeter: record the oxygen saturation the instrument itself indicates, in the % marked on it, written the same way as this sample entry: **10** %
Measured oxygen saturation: **93** %
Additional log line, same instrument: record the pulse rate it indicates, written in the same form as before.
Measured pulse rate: **77** bpm
